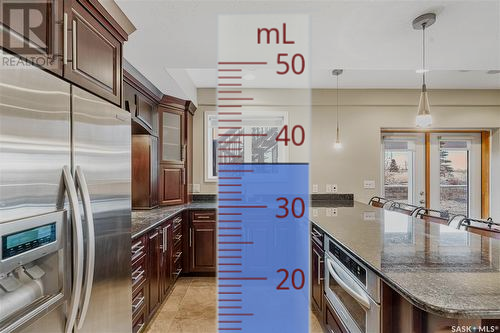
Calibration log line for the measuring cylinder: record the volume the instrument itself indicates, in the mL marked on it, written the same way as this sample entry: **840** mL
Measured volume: **36** mL
